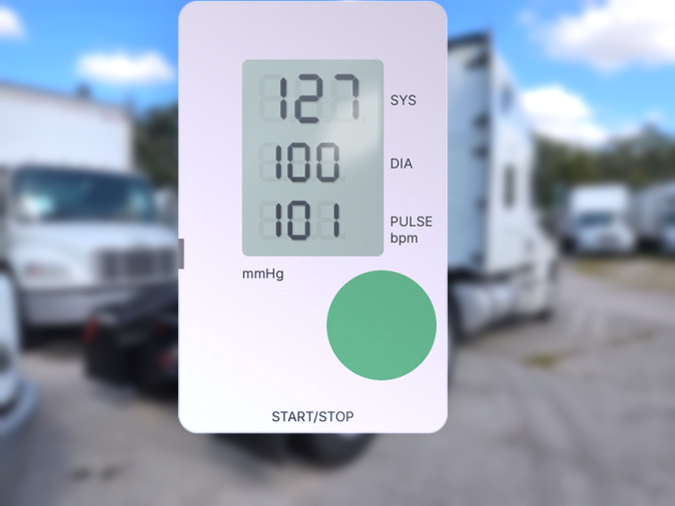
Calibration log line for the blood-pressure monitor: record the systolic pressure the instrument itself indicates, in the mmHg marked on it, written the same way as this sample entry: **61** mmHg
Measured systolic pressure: **127** mmHg
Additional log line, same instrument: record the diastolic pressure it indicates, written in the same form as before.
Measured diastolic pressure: **100** mmHg
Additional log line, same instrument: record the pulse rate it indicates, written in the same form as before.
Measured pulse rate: **101** bpm
